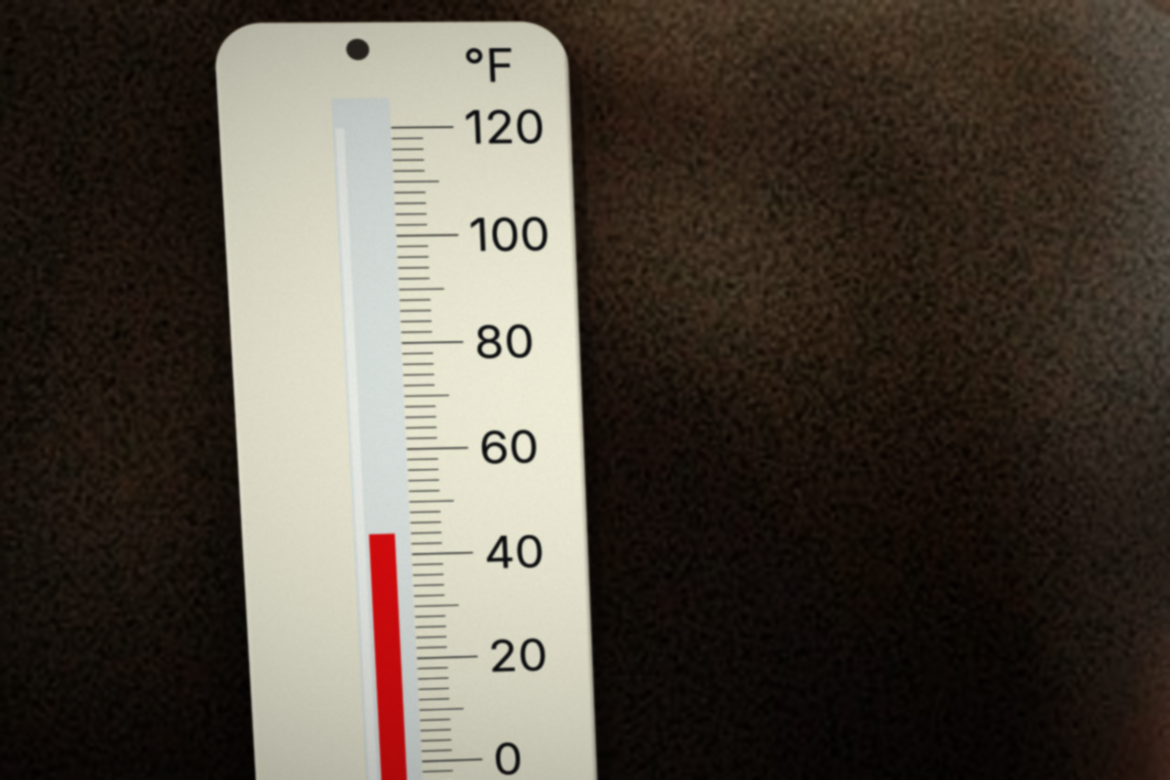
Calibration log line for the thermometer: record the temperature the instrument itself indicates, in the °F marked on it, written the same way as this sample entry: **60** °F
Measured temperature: **44** °F
